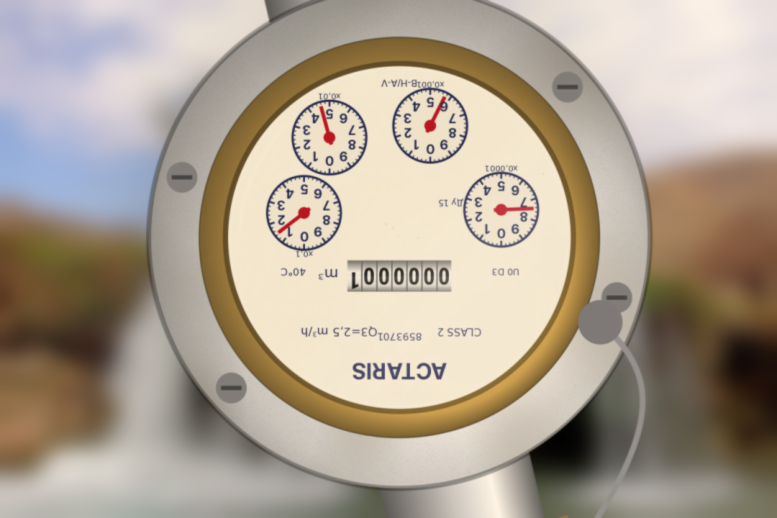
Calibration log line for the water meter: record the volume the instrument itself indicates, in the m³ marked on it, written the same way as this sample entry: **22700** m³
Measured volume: **1.1457** m³
